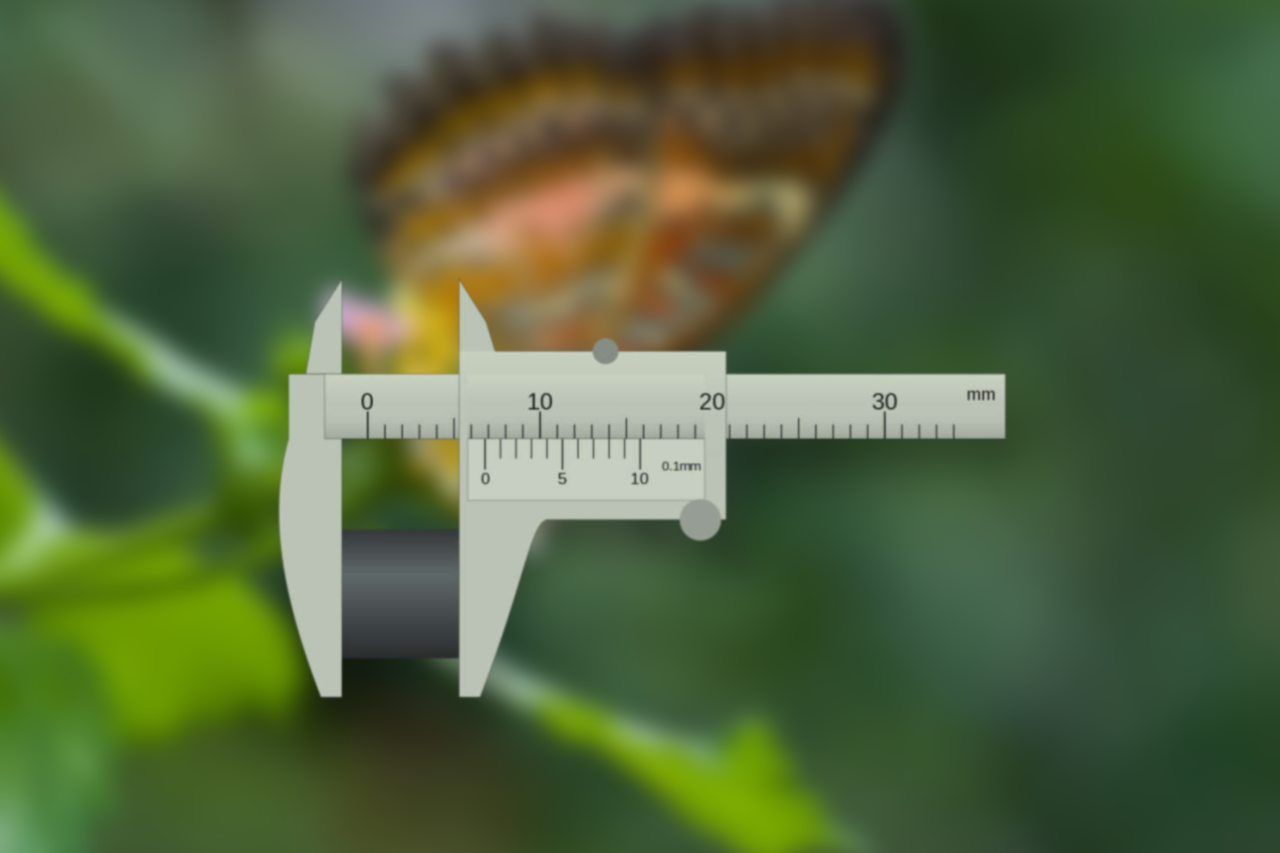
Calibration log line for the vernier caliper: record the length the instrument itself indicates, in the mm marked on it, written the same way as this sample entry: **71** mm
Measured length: **6.8** mm
